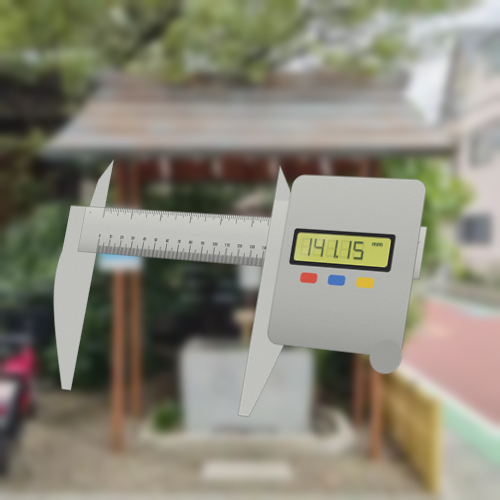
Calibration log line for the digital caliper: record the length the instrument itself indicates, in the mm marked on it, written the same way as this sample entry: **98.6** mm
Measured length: **141.15** mm
